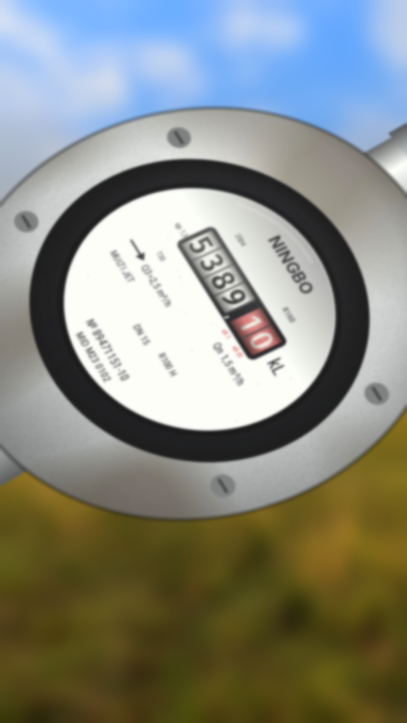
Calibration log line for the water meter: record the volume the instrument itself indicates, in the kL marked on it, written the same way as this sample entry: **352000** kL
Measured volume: **5389.10** kL
